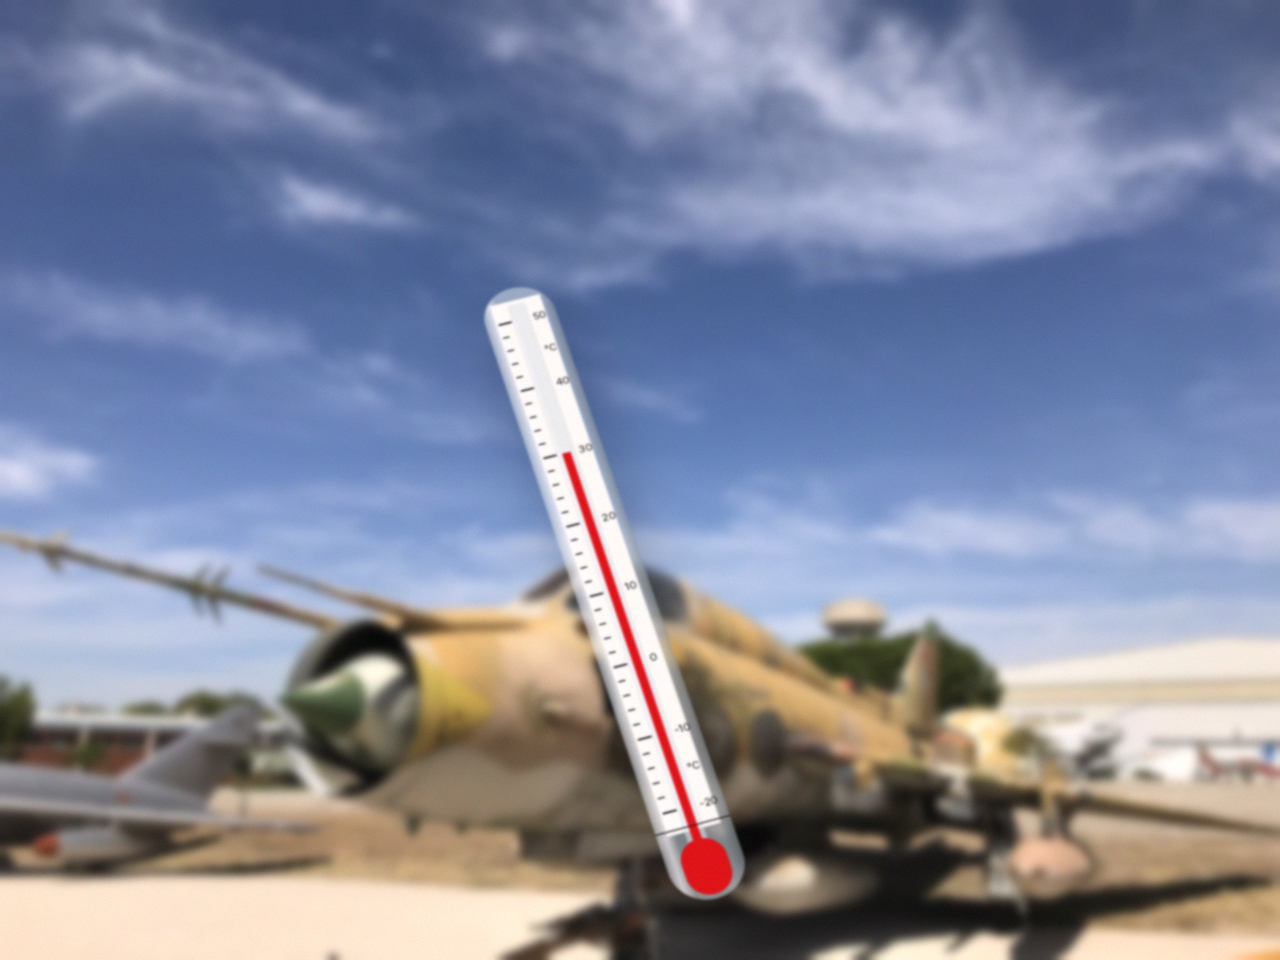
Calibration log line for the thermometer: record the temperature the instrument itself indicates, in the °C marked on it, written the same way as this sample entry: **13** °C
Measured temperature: **30** °C
